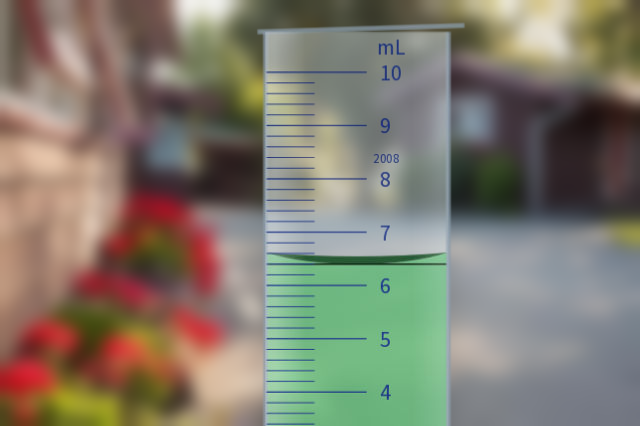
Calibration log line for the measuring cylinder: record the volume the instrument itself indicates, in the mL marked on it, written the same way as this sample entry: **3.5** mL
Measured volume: **6.4** mL
